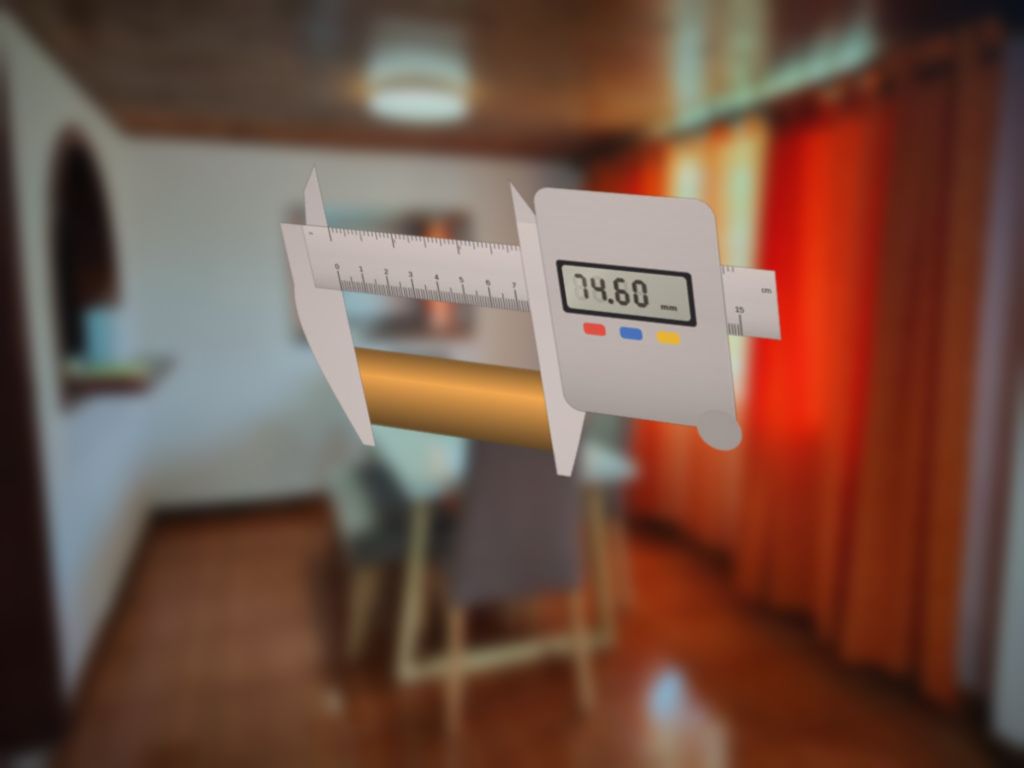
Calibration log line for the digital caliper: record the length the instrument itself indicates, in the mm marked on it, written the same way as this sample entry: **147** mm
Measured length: **74.60** mm
